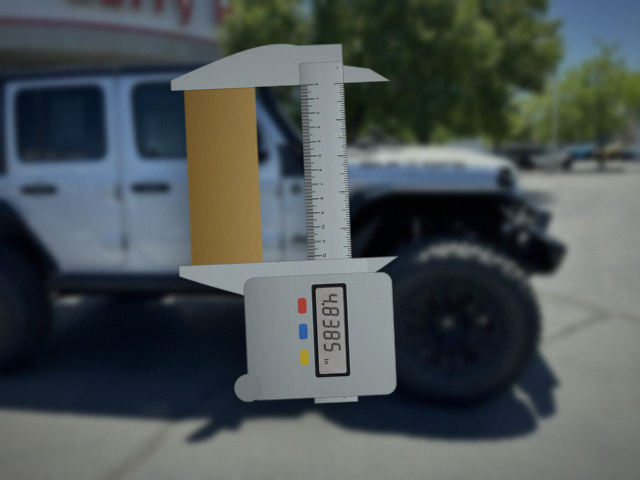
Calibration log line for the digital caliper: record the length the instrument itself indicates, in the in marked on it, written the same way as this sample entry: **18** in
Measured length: **4.8385** in
